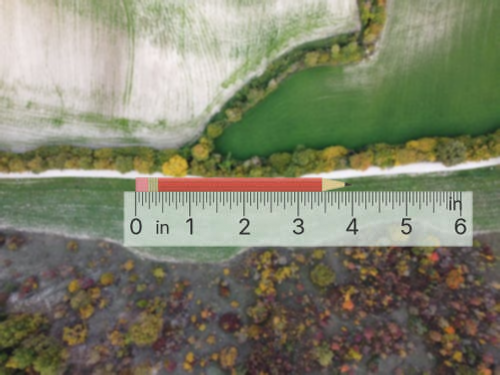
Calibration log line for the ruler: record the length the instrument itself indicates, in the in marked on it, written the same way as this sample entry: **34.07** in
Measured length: **4** in
